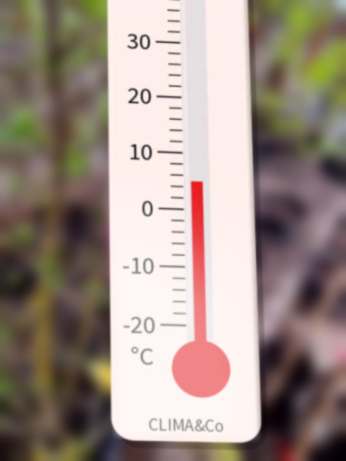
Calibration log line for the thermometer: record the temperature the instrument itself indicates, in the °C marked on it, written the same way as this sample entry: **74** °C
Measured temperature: **5** °C
